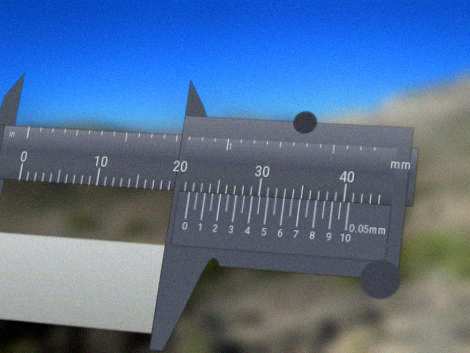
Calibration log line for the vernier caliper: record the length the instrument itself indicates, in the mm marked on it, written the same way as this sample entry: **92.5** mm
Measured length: **21.6** mm
